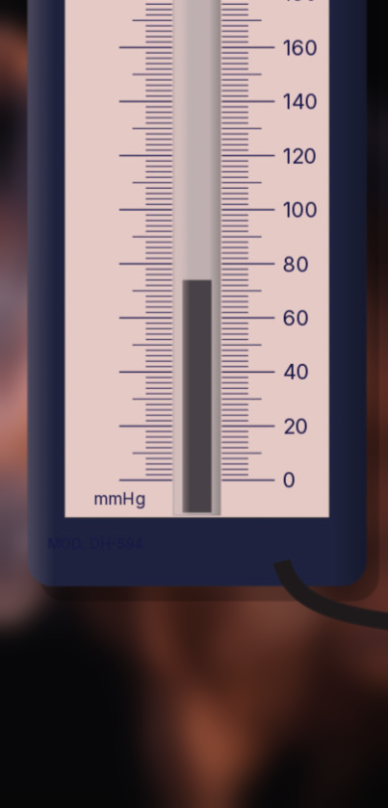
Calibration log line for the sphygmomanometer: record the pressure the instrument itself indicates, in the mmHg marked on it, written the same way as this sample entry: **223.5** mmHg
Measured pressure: **74** mmHg
